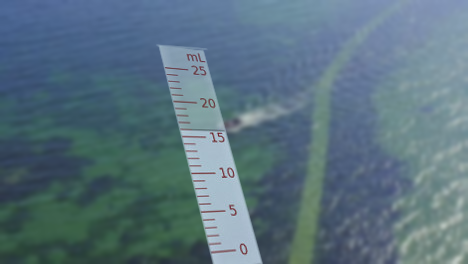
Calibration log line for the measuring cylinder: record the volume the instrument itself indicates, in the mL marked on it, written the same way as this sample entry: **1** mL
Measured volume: **16** mL
